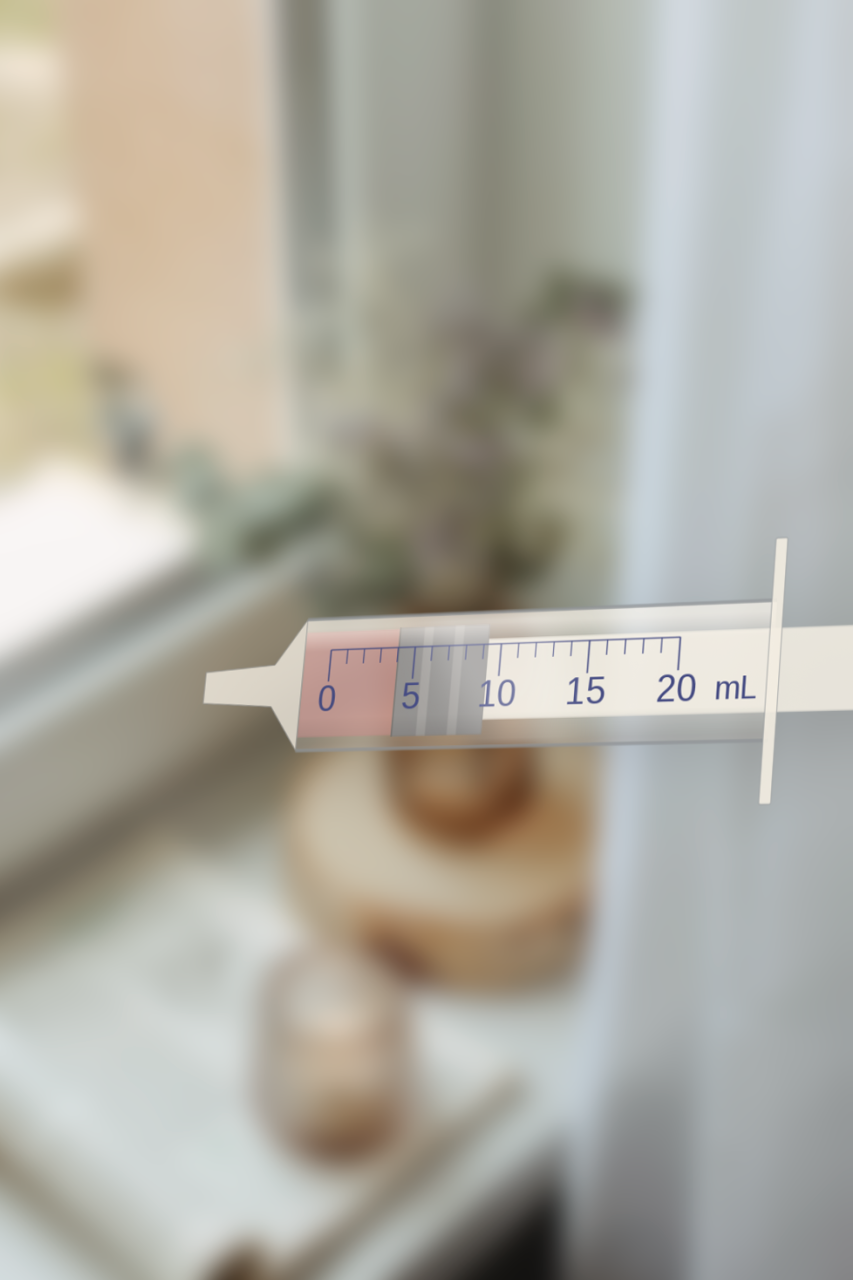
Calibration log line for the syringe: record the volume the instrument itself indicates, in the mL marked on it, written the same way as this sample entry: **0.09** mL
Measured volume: **4** mL
